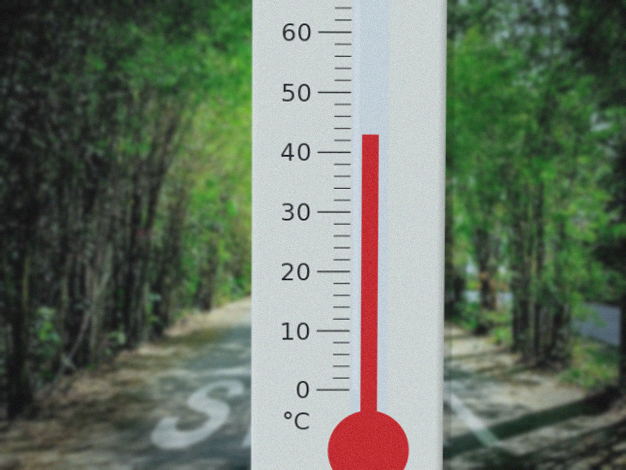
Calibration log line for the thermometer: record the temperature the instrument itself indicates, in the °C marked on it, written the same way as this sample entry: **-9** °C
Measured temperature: **43** °C
